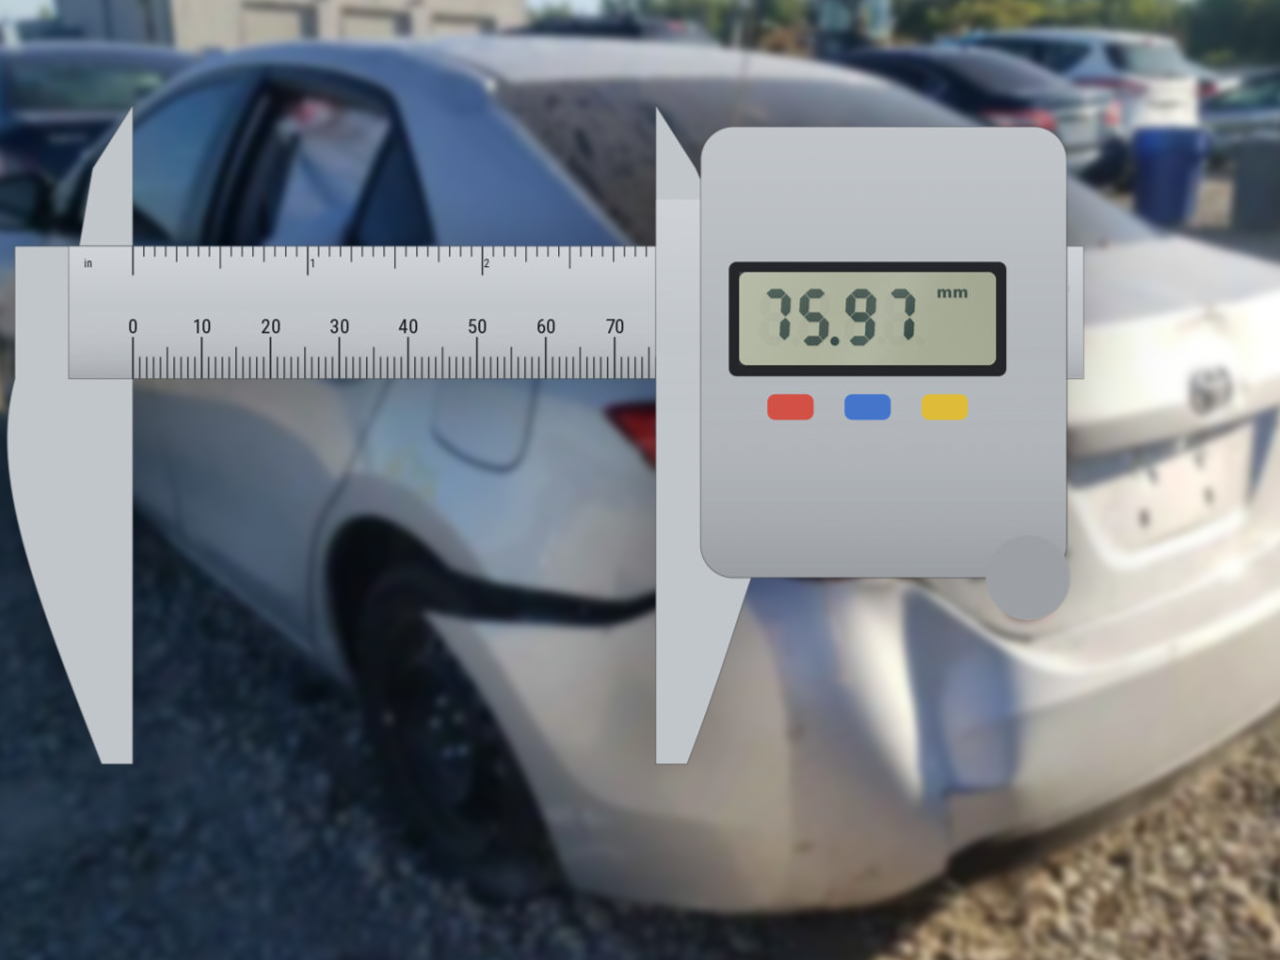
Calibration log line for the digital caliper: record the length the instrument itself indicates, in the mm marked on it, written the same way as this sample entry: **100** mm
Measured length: **75.97** mm
